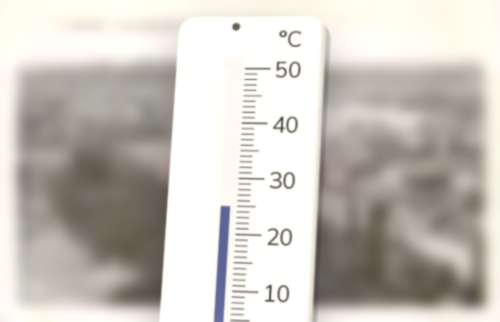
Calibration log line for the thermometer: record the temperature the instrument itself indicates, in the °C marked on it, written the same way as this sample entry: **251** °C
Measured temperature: **25** °C
